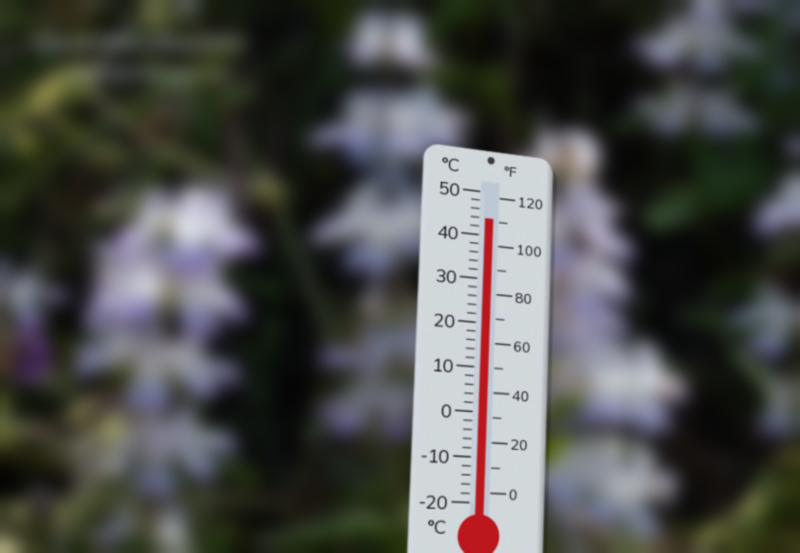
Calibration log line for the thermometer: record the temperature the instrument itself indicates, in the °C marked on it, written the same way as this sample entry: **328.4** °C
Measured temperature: **44** °C
